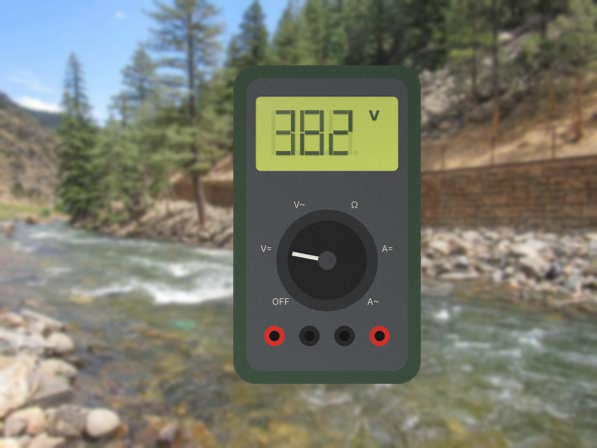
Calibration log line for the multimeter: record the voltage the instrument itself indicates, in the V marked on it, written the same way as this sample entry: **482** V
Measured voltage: **382** V
